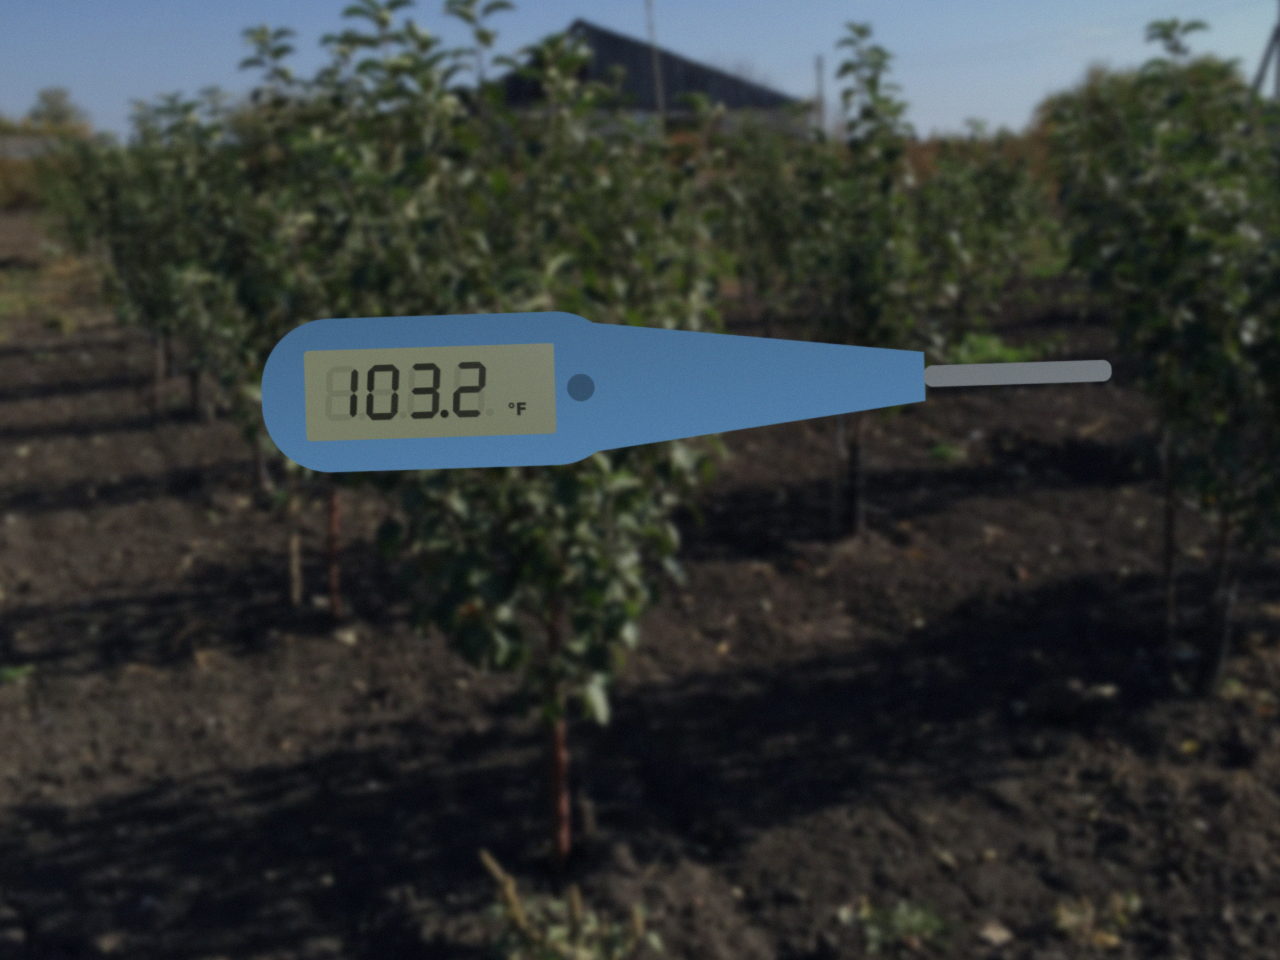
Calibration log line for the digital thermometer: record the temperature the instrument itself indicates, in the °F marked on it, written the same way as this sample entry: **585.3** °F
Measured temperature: **103.2** °F
